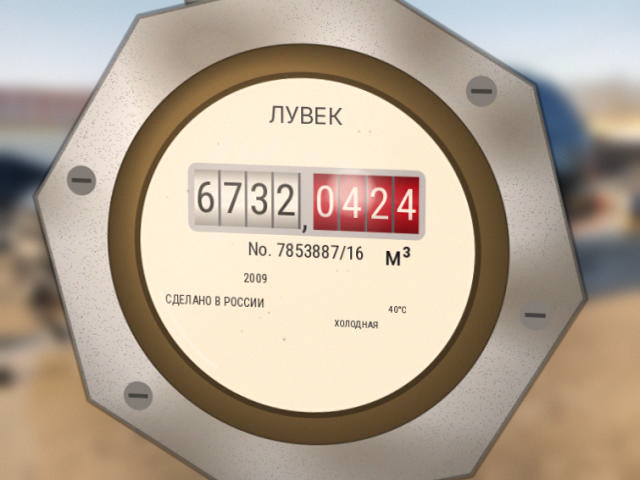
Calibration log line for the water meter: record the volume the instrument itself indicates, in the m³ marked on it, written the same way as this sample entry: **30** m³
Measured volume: **6732.0424** m³
